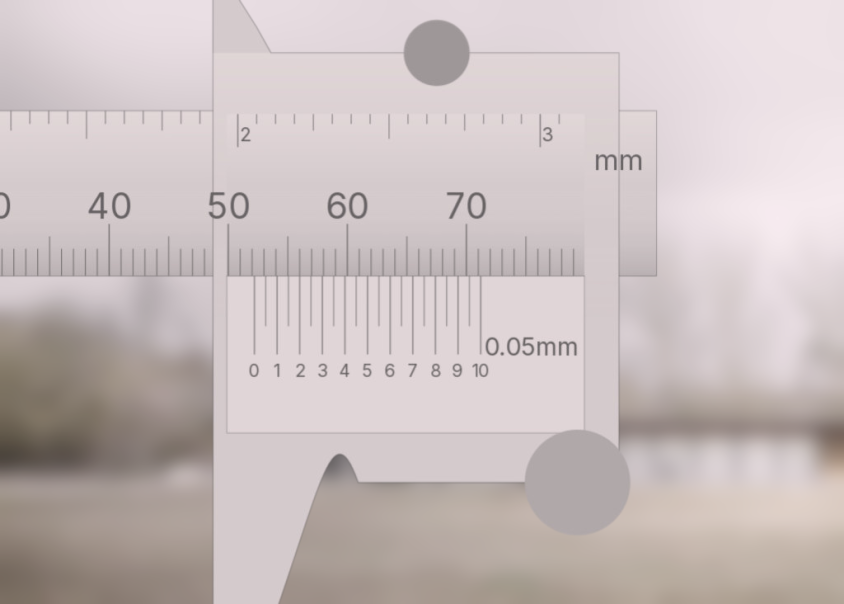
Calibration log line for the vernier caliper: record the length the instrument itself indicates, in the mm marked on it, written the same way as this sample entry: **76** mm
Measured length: **52.2** mm
